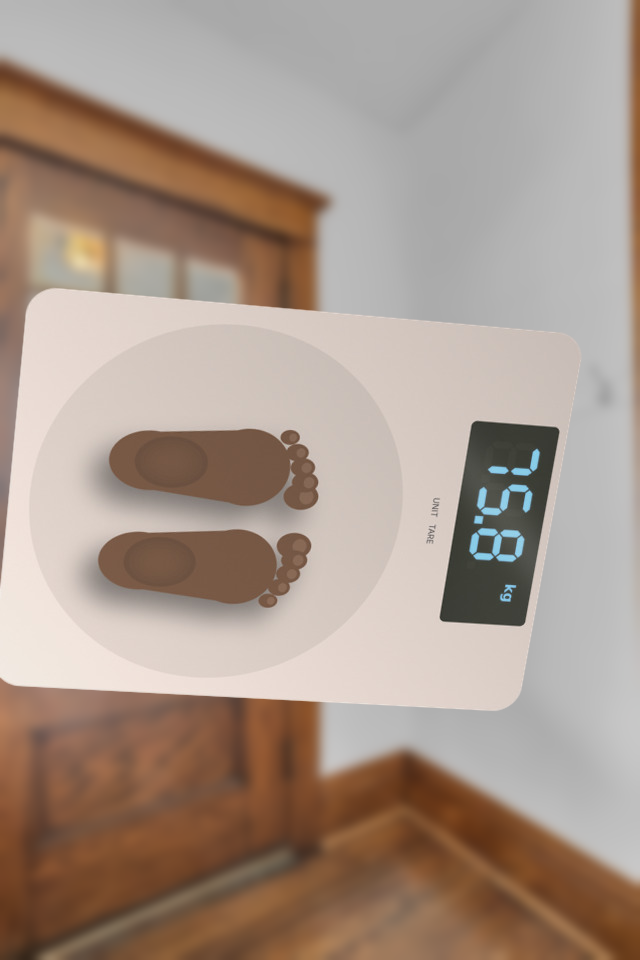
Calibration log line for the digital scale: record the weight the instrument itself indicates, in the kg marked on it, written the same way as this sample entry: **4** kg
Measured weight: **75.8** kg
